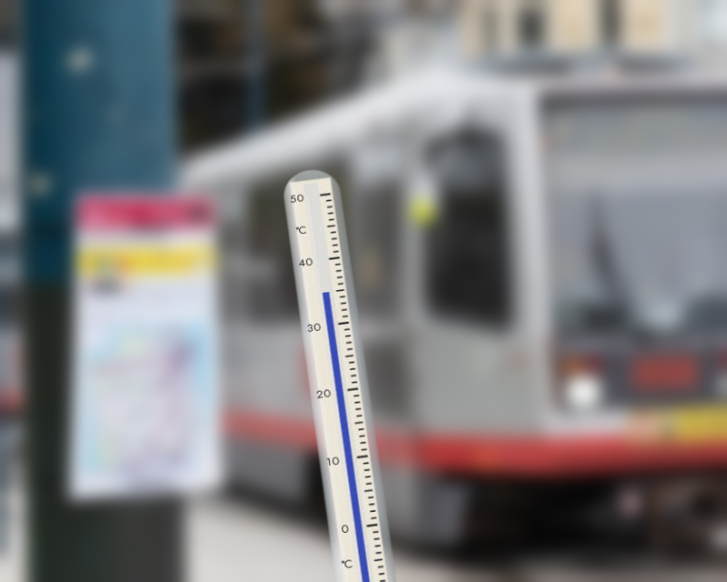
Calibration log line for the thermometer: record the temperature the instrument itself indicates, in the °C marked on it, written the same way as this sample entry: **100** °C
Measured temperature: **35** °C
